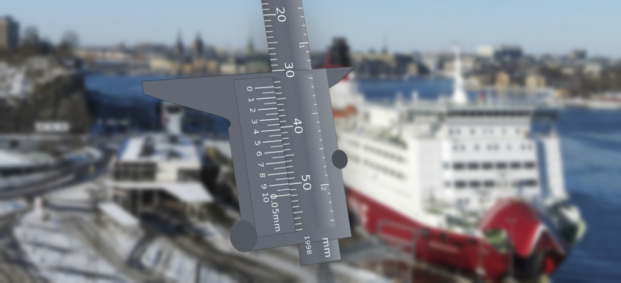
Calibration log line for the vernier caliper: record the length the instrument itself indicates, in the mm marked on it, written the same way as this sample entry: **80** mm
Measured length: **32.8** mm
